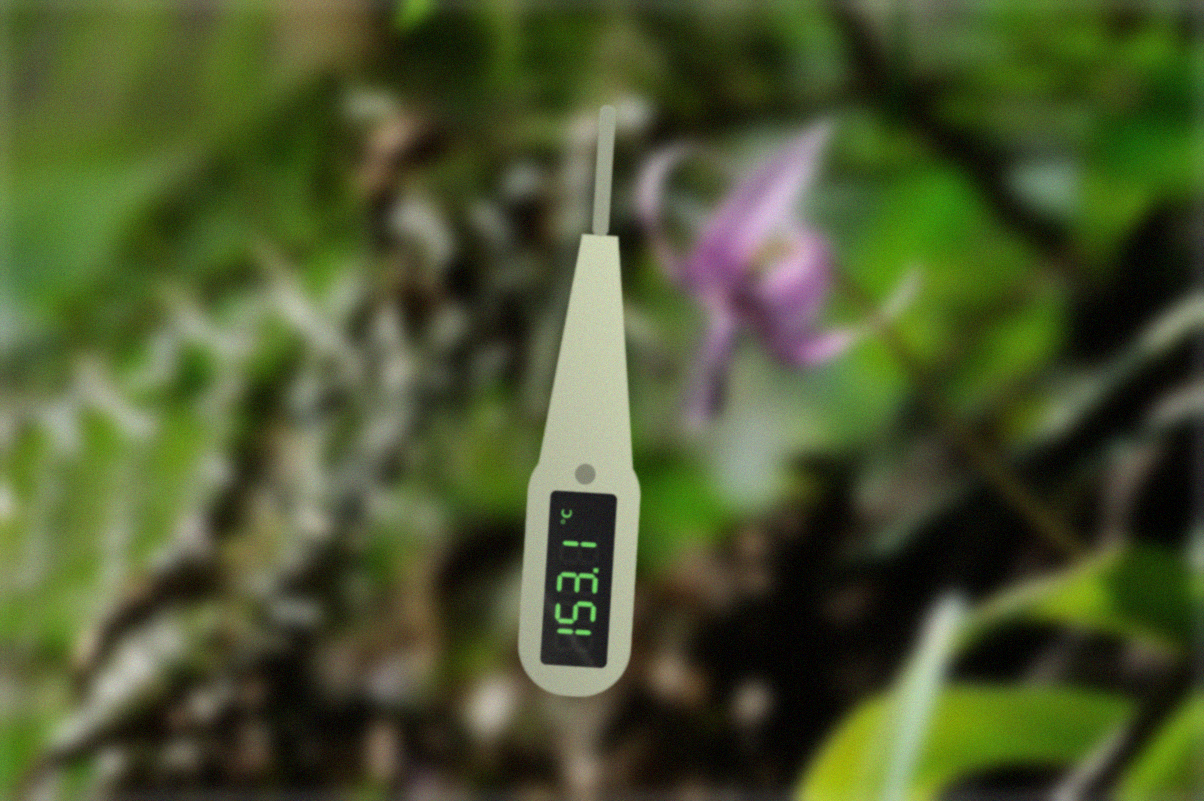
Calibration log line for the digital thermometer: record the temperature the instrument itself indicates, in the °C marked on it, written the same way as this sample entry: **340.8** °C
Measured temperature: **153.1** °C
